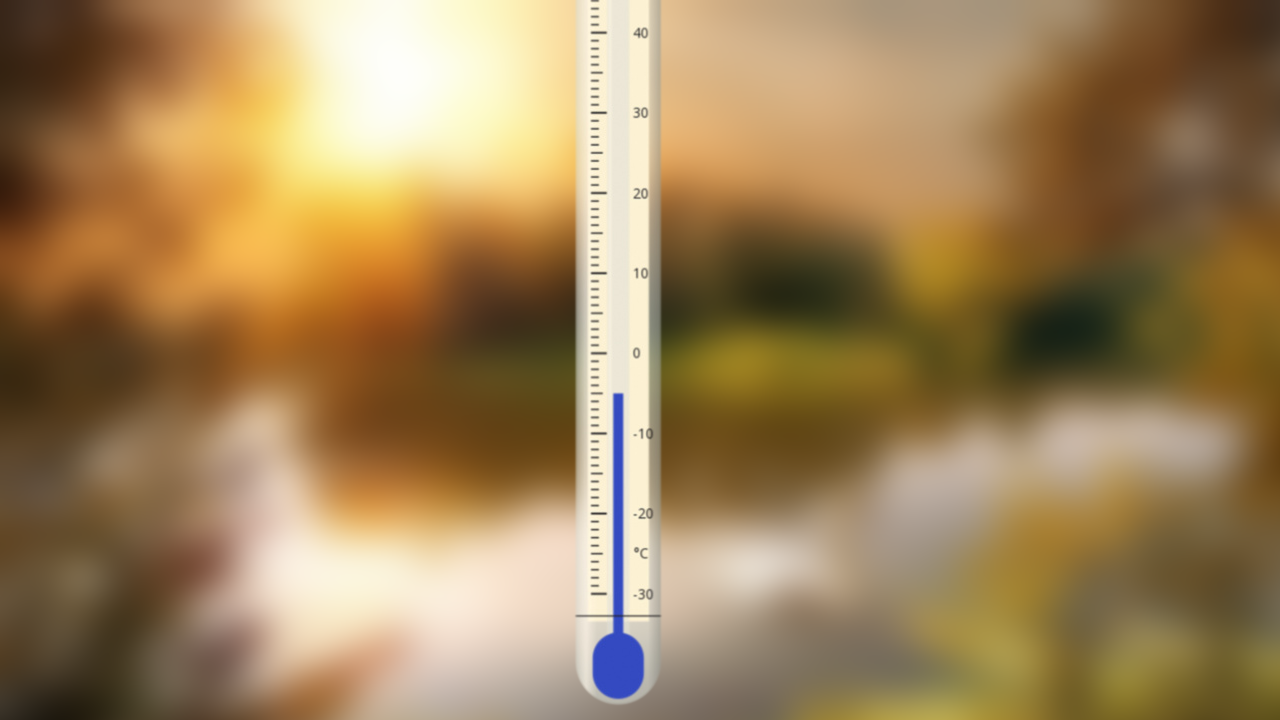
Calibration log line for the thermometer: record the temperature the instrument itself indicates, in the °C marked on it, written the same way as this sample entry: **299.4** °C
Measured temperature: **-5** °C
